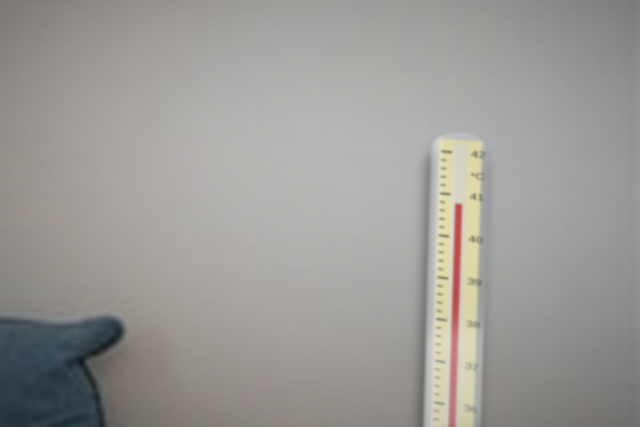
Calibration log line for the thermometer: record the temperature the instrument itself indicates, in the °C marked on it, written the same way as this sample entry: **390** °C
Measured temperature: **40.8** °C
